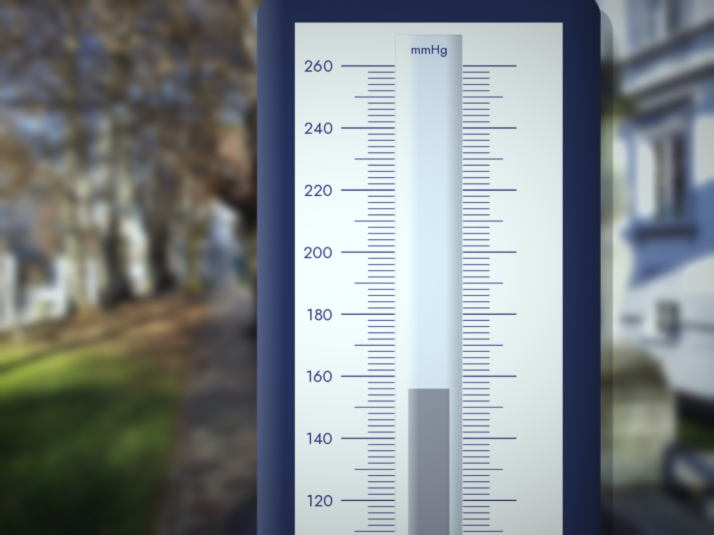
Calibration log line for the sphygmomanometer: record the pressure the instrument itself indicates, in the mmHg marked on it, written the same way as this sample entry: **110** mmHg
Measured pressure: **156** mmHg
